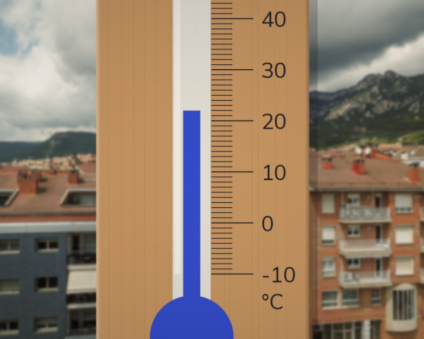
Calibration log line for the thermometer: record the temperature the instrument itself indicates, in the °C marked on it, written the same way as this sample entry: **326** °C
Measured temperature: **22** °C
